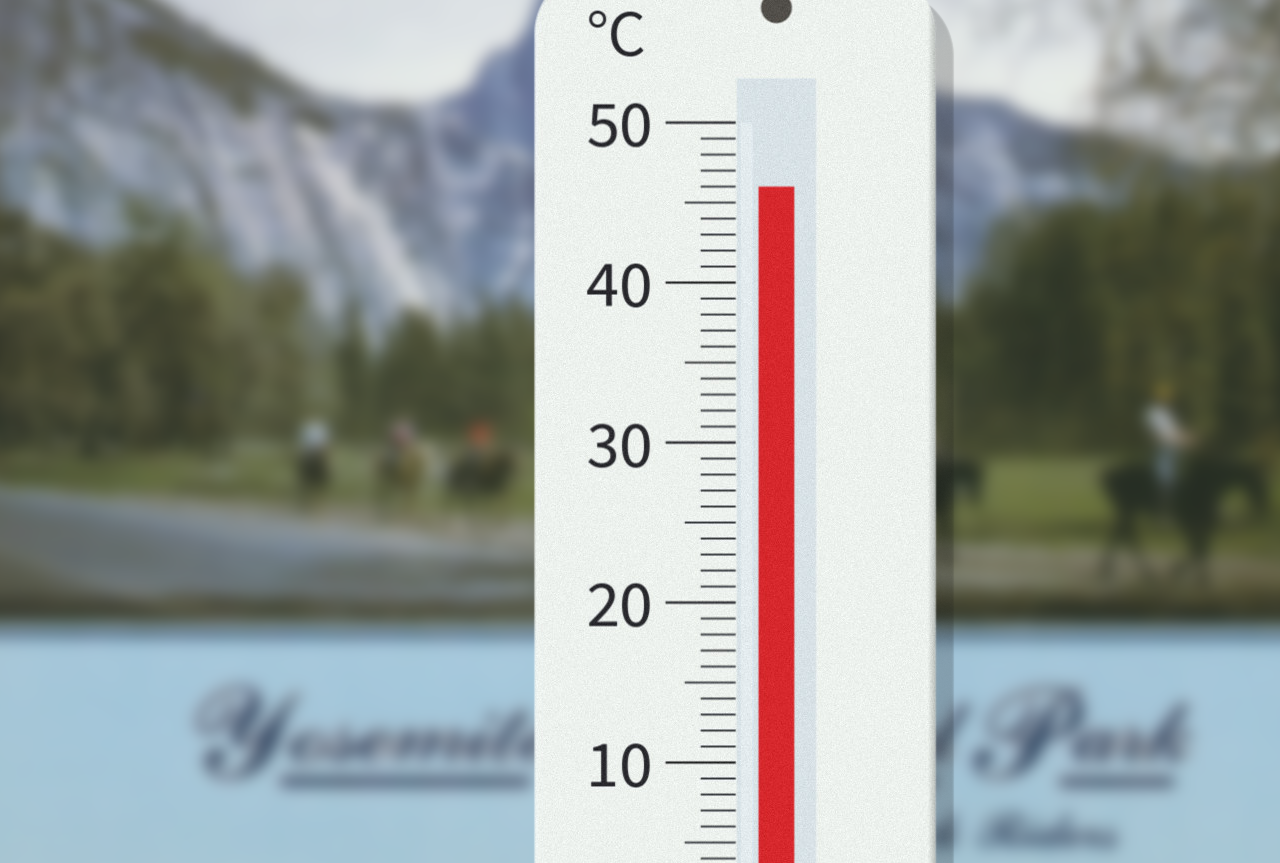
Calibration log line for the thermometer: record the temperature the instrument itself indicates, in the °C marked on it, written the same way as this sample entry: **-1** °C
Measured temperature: **46** °C
